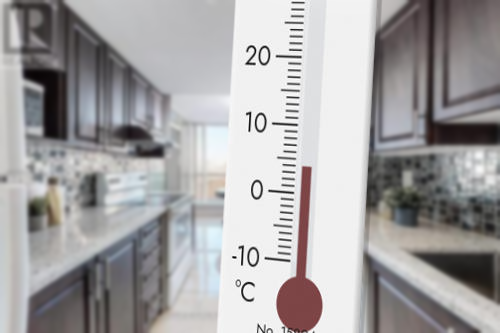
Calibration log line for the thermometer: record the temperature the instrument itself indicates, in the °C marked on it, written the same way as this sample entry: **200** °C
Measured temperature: **4** °C
